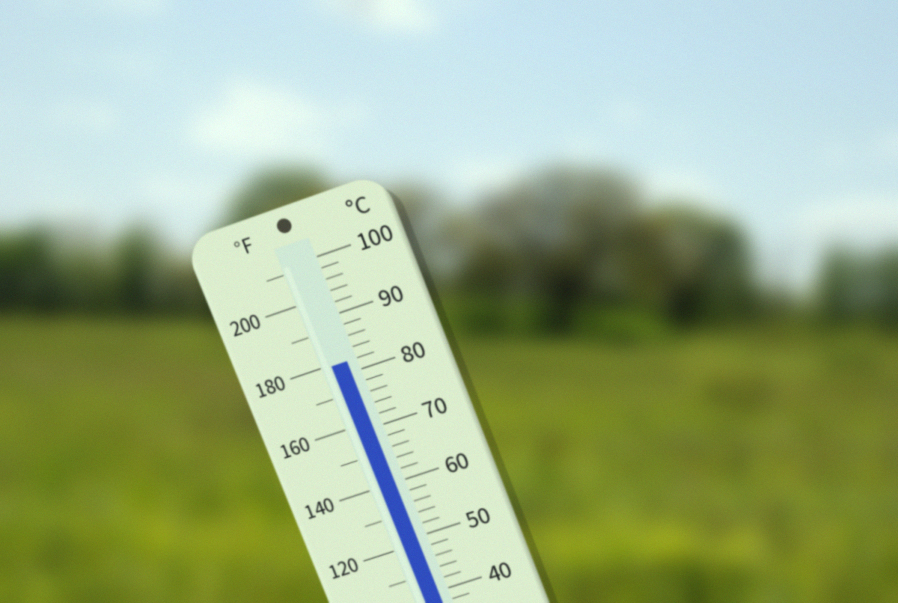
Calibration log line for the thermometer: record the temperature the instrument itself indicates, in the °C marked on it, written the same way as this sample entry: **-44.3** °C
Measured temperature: **82** °C
